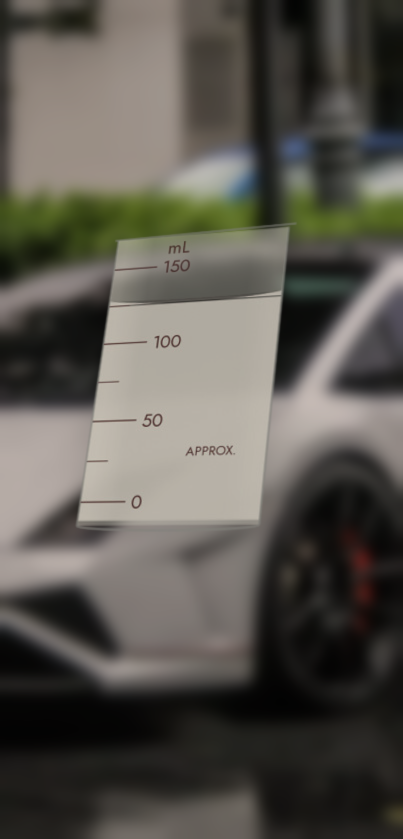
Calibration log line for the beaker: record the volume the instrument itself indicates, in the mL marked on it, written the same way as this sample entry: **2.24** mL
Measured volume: **125** mL
